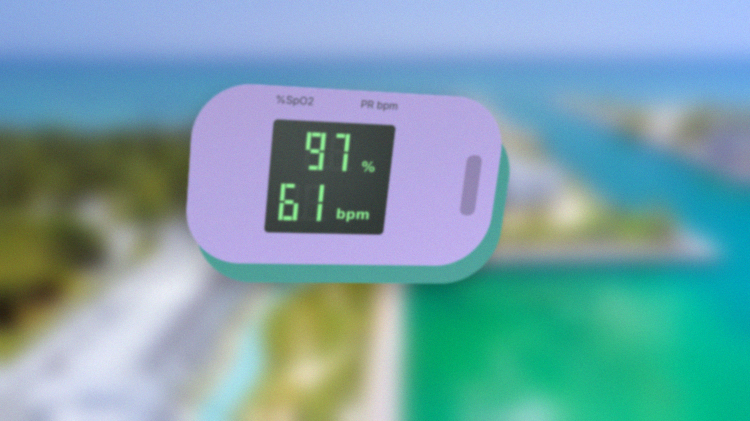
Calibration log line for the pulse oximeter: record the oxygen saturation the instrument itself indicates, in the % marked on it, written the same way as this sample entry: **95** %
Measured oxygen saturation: **97** %
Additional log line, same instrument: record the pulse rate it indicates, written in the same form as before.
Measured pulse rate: **61** bpm
